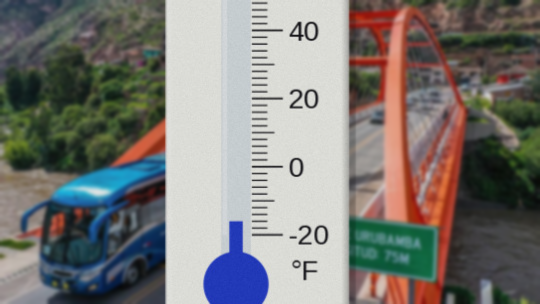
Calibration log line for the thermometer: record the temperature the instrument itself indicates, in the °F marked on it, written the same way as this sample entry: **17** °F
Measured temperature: **-16** °F
